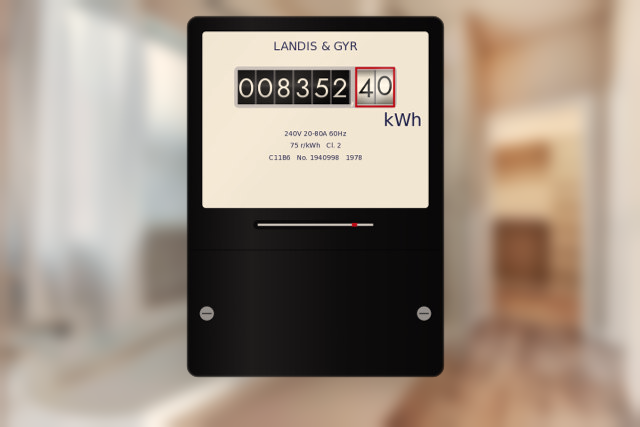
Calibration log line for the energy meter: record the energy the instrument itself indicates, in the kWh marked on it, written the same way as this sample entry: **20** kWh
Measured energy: **8352.40** kWh
